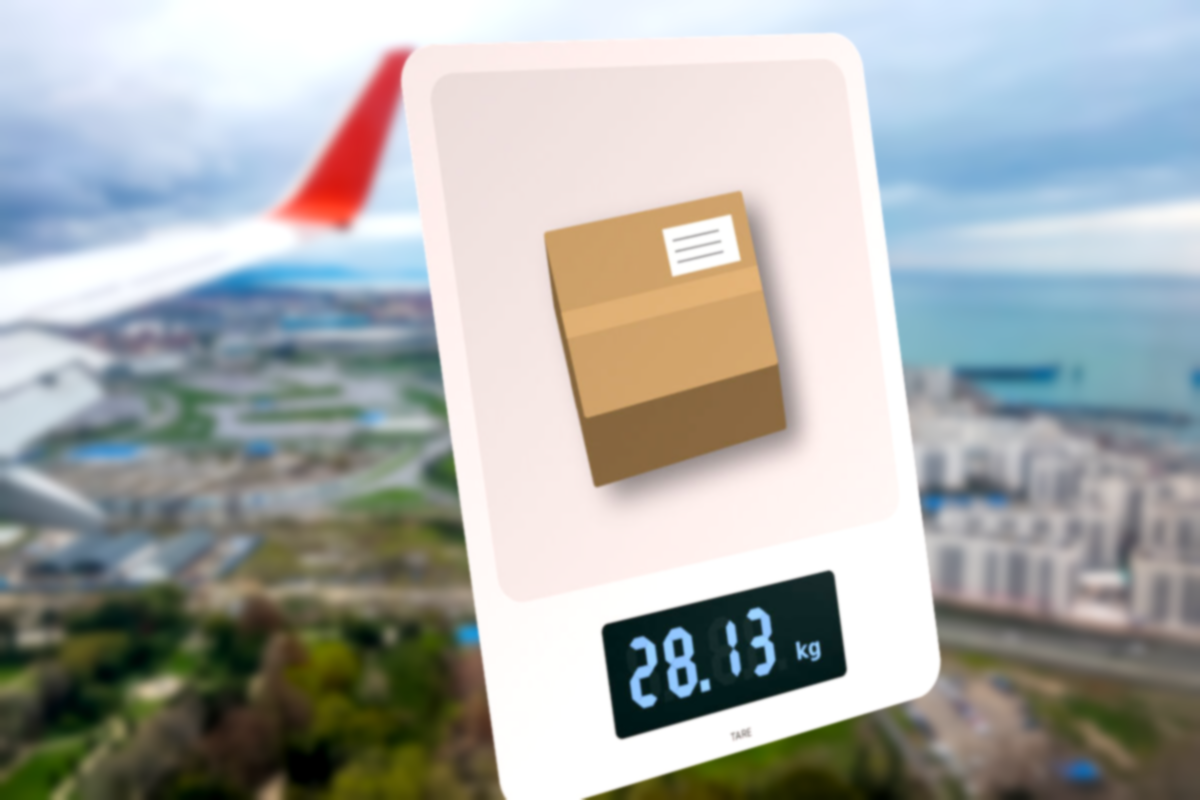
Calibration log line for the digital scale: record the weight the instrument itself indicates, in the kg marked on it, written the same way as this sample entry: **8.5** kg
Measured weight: **28.13** kg
